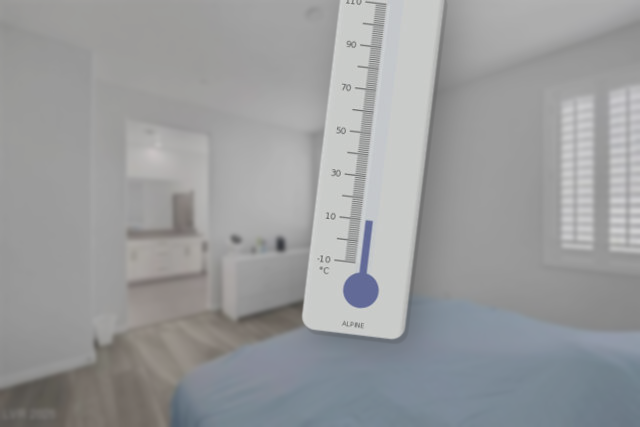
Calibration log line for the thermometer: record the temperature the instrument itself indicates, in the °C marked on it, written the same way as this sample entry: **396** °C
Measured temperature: **10** °C
